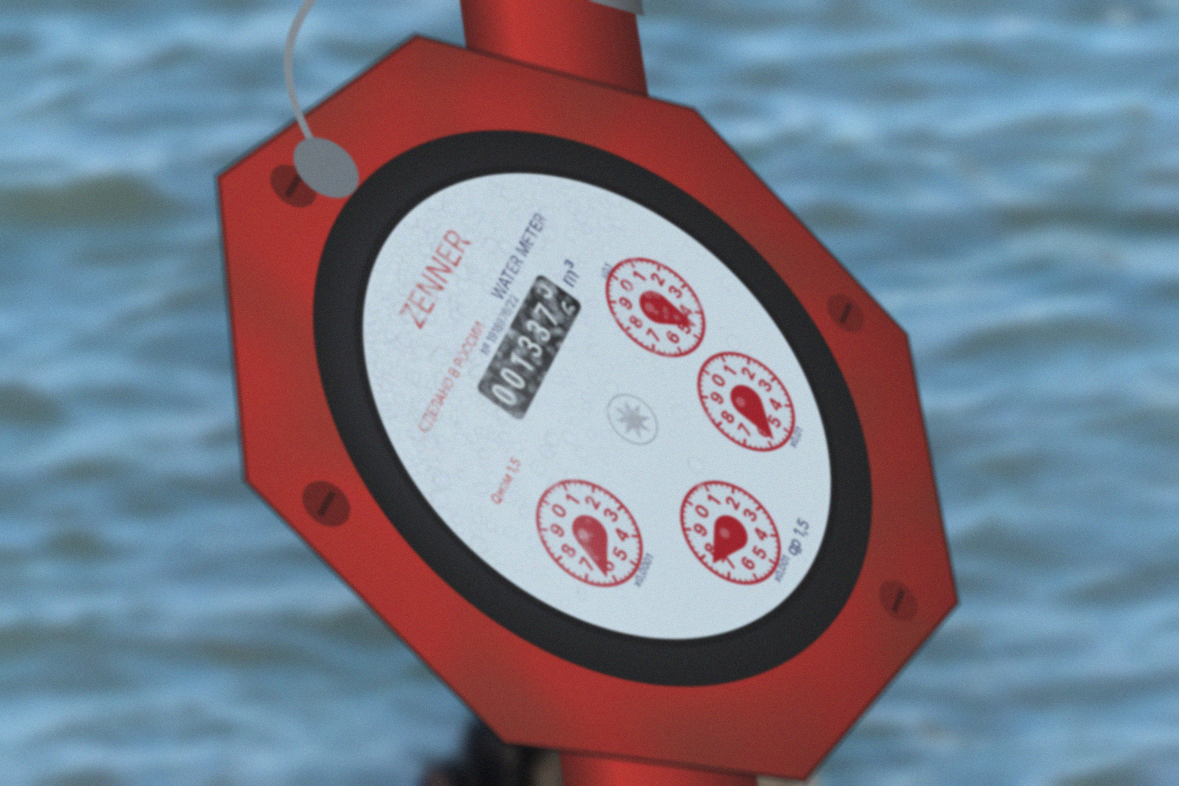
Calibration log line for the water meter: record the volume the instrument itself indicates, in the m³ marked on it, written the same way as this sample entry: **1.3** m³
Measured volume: **13375.4576** m³
